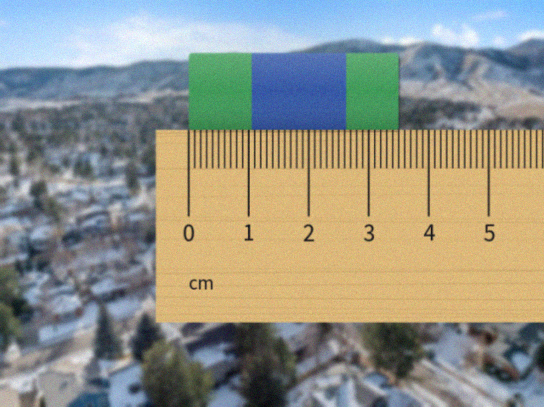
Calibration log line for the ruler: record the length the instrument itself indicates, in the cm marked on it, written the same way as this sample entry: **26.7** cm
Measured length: **3.5** cm
